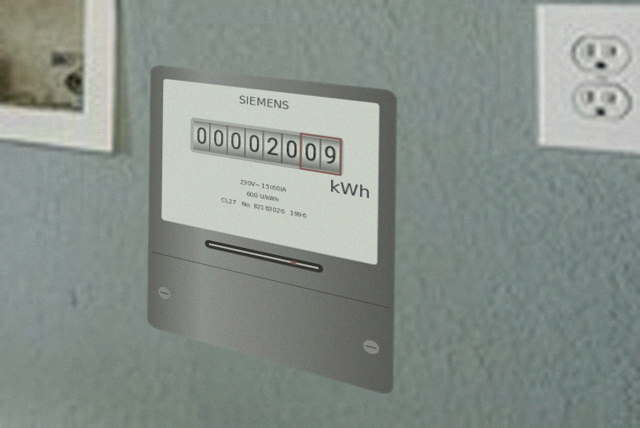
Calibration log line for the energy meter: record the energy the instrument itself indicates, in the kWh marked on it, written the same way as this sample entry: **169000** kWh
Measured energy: **20.09** kWh
